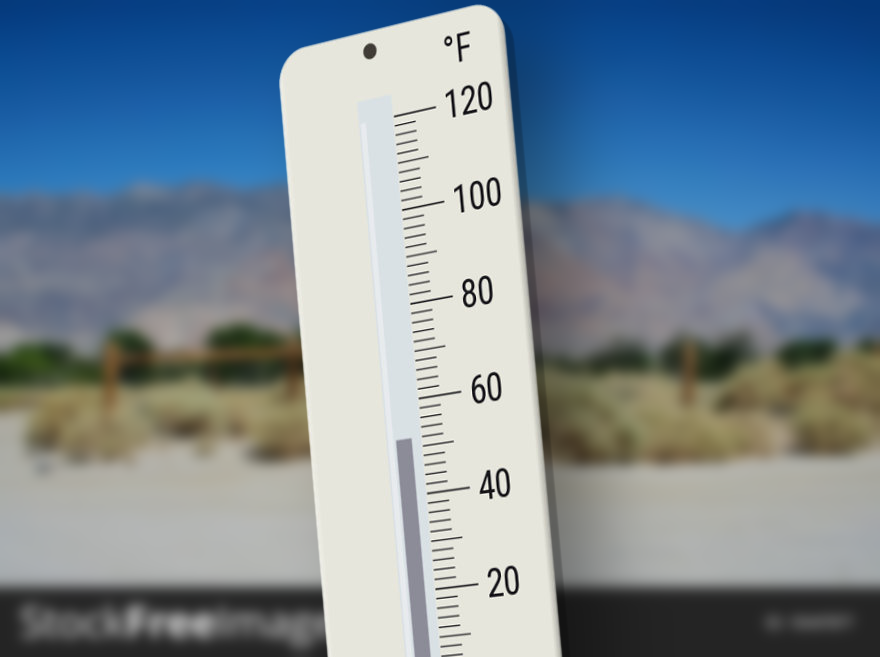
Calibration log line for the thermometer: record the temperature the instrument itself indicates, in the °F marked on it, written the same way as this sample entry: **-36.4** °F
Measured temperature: **52** °F
